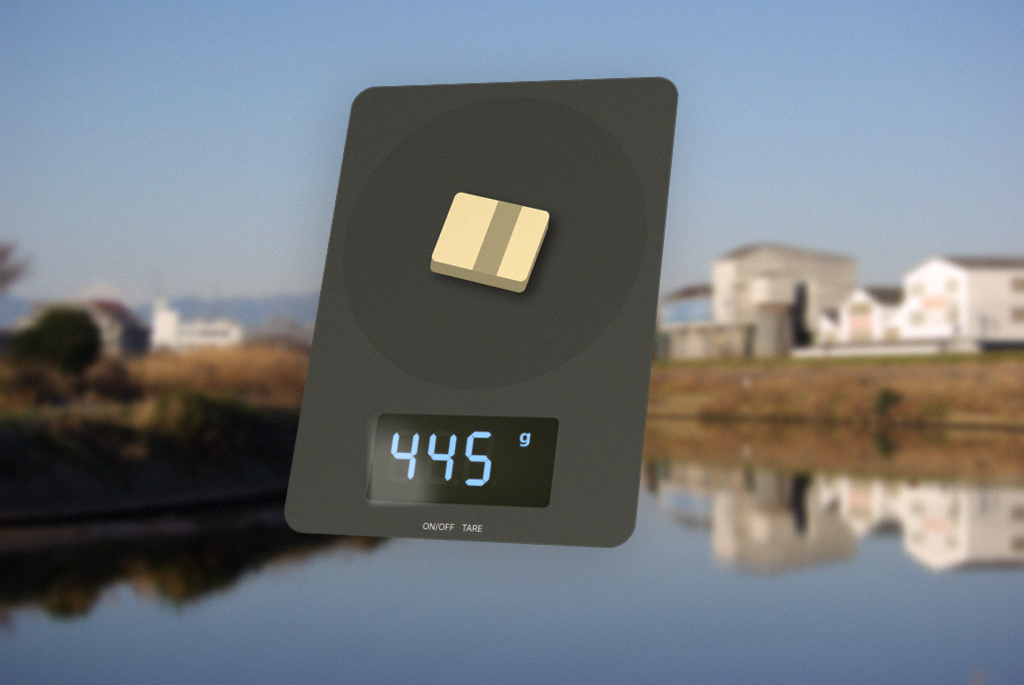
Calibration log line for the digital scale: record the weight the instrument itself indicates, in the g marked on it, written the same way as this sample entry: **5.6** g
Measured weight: **445** g
